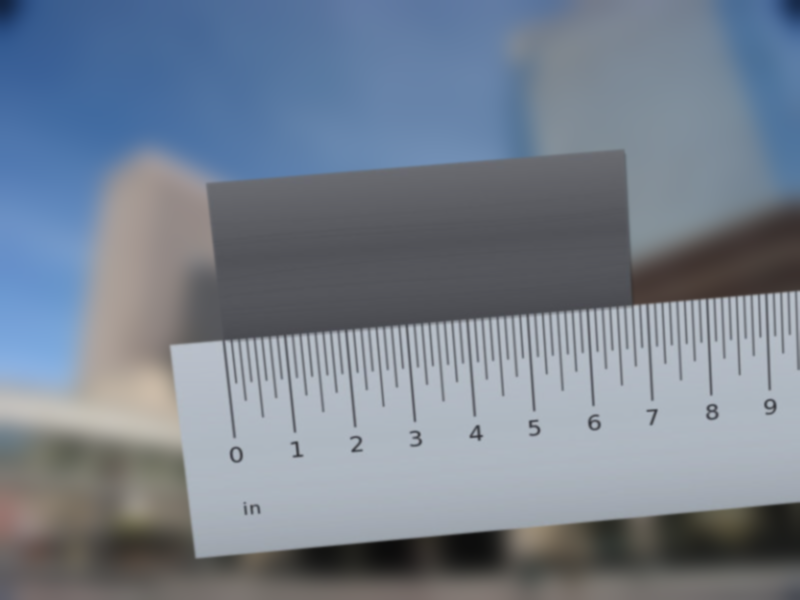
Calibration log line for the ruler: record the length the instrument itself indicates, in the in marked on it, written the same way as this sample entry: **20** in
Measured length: **6.75** in
